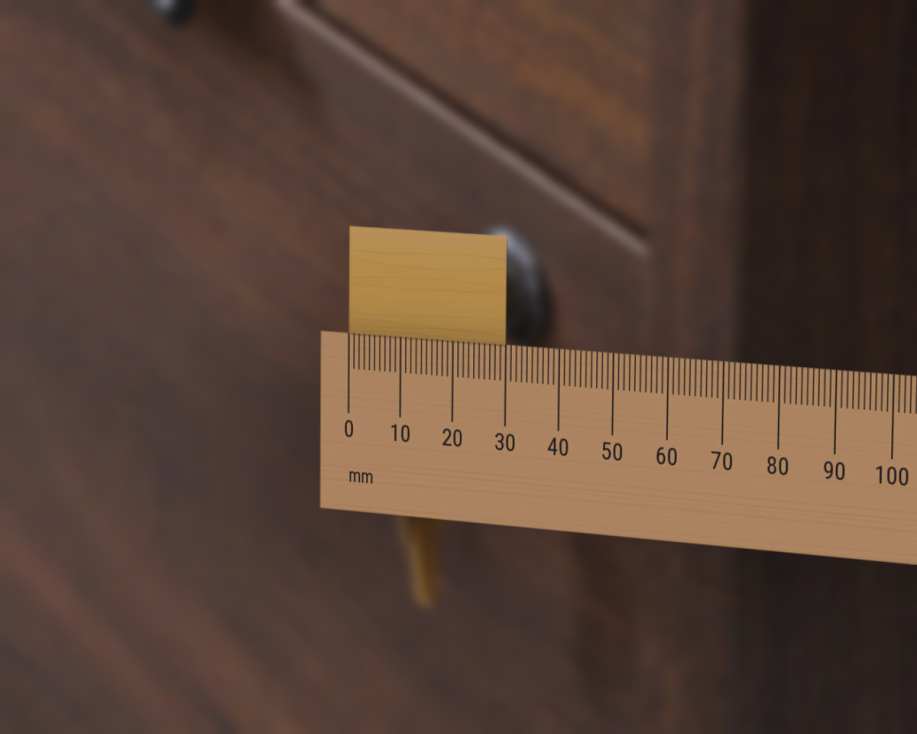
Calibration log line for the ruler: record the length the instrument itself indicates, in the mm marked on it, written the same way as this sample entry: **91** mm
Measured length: **30** mm
